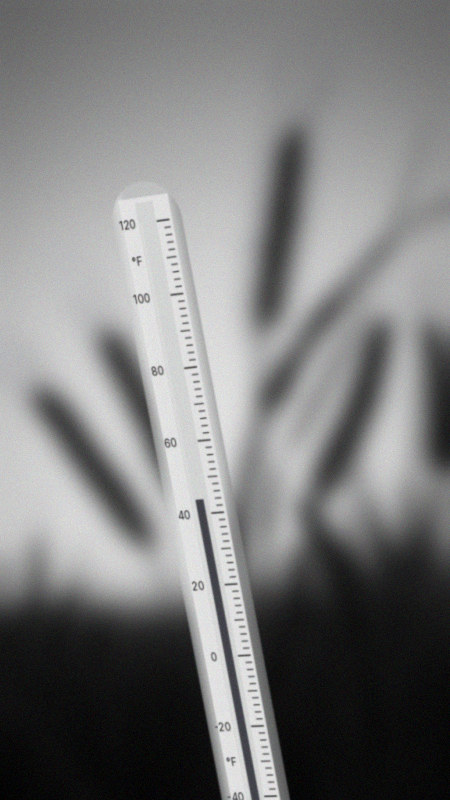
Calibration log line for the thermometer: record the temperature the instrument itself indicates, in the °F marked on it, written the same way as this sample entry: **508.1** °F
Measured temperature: **44** °F
